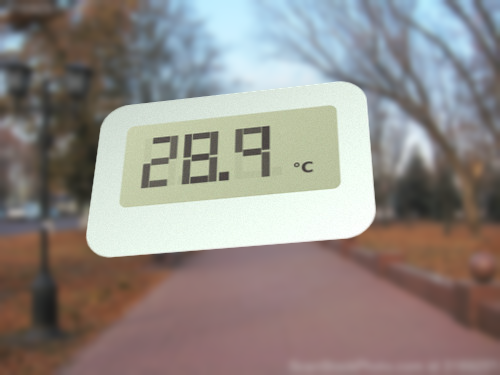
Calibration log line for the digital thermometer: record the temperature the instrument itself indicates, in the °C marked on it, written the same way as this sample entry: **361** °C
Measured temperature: **28.9** °C
